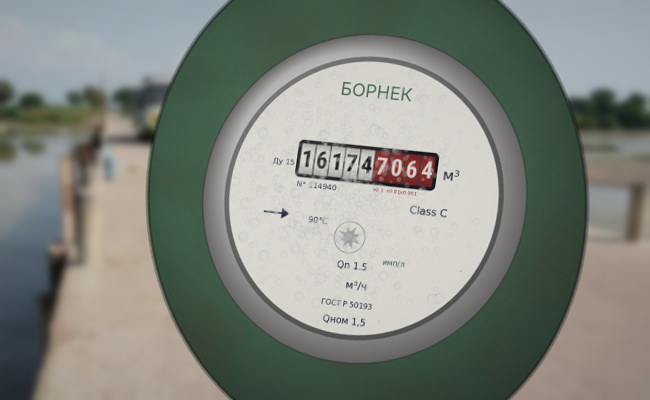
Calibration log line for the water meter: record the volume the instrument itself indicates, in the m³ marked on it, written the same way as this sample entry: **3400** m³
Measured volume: **16174.7064** m³
